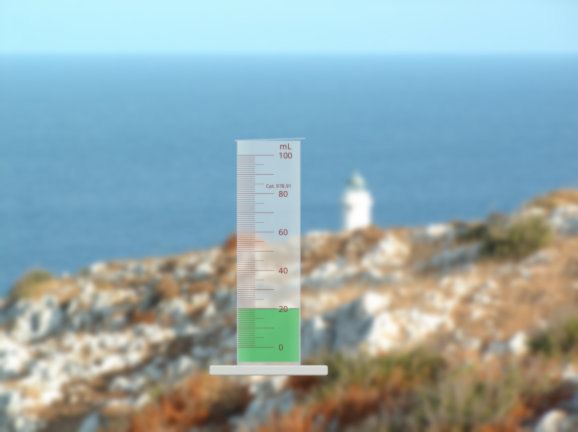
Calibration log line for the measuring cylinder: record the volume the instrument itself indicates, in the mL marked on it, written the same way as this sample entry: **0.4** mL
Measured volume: **20** mL
